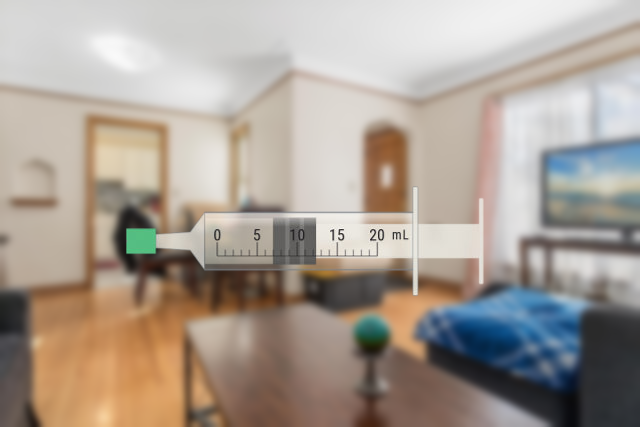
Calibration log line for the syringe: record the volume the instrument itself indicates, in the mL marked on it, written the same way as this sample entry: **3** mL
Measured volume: **7** mL
